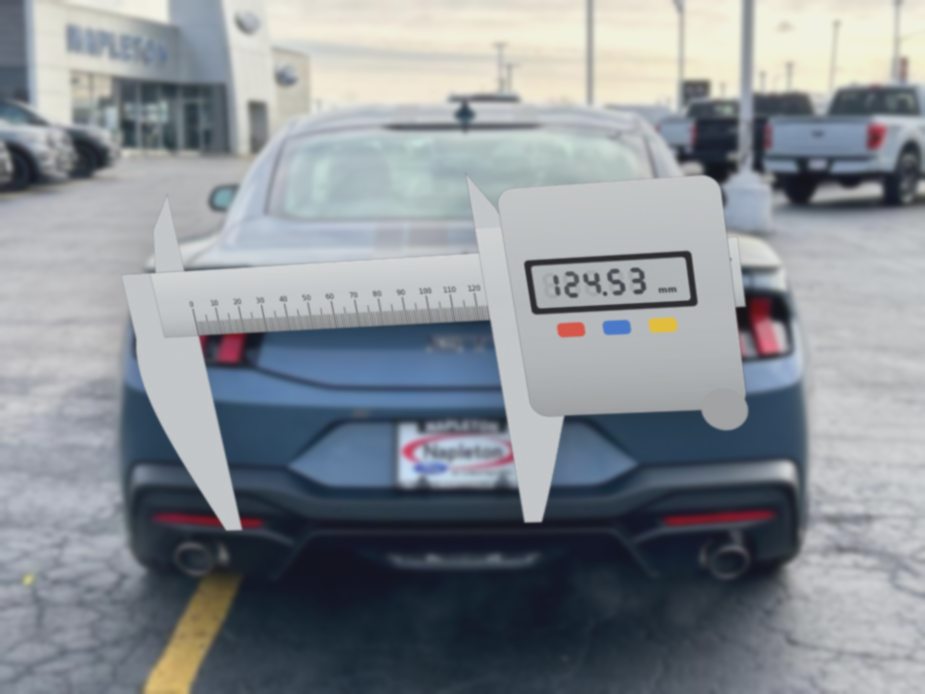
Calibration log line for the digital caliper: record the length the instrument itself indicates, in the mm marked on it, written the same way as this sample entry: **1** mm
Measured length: **124.53** mm
